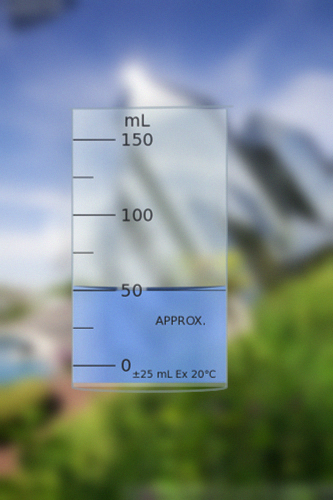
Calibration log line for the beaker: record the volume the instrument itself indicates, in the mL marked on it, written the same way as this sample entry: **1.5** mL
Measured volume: **50** mL
